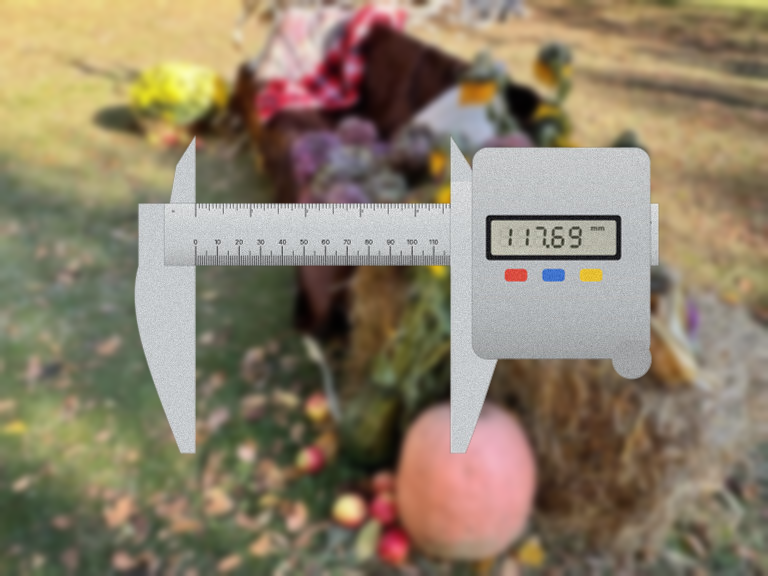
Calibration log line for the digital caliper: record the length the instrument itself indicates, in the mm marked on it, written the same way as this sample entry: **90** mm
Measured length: **117.69** mm
